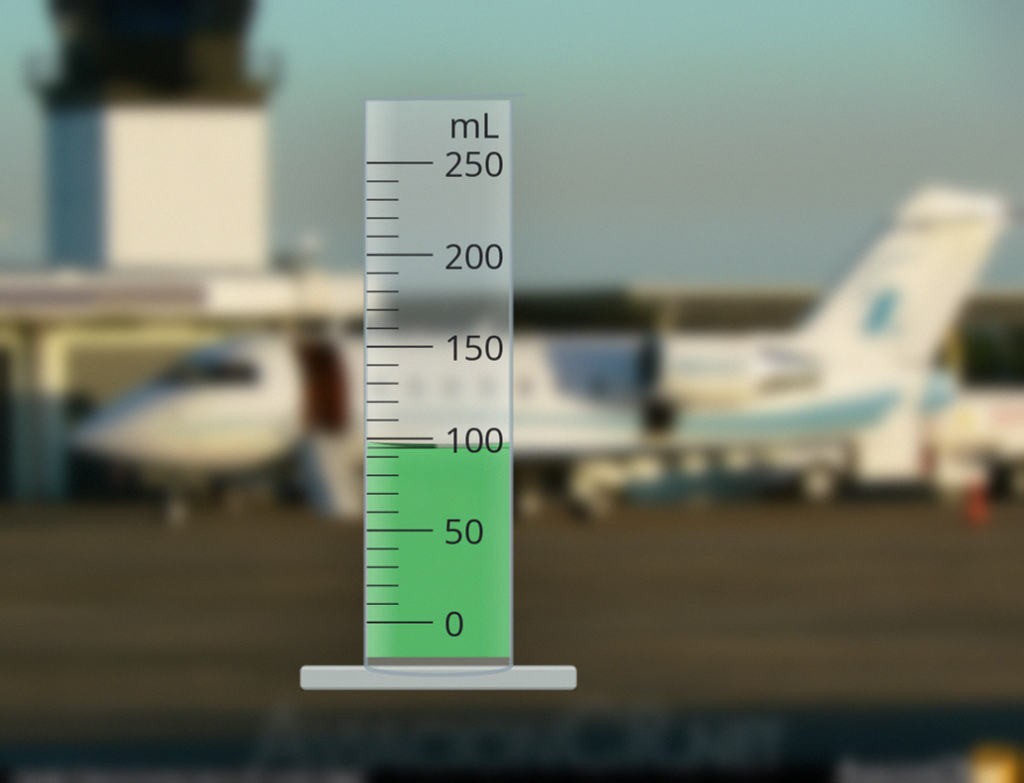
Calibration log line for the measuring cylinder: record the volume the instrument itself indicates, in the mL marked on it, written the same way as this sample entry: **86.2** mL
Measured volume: **95** mL
